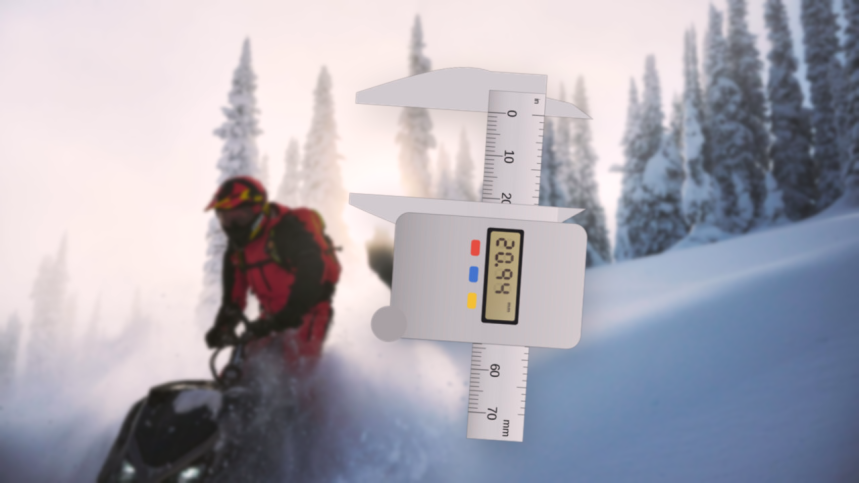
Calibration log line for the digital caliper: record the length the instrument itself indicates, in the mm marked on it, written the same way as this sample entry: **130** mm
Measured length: **20.94** mm
